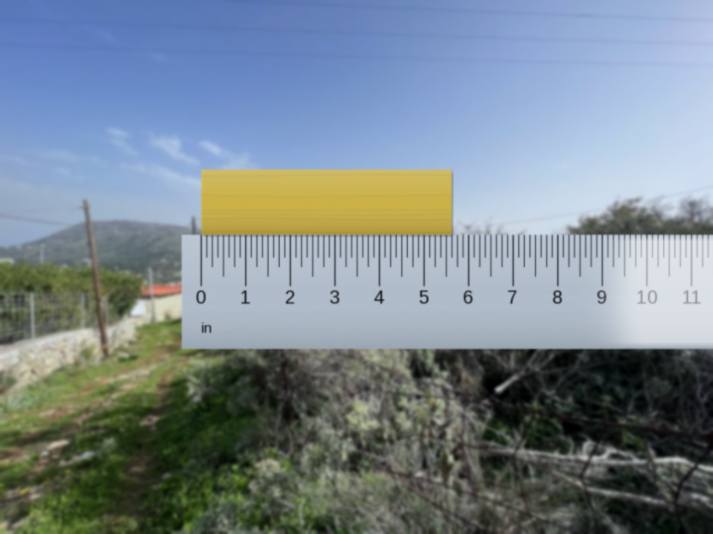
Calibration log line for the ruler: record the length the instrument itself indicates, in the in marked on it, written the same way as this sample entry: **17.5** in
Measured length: **5.625** in
